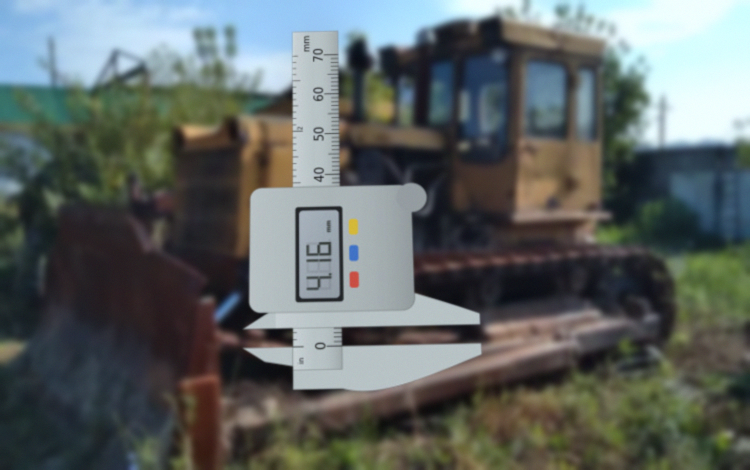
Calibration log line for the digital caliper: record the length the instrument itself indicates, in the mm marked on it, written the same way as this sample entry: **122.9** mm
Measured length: **4.16** mm
